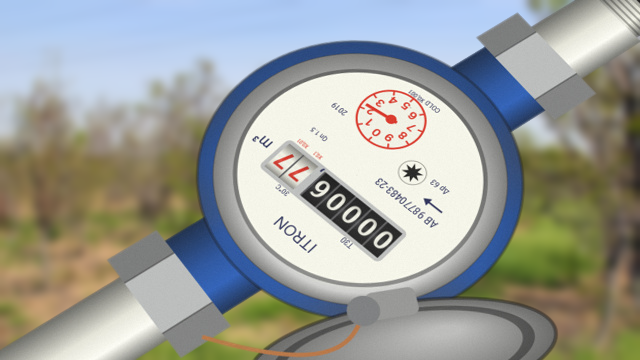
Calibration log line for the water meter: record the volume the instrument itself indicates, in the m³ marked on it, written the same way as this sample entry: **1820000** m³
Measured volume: **6.772** m³
